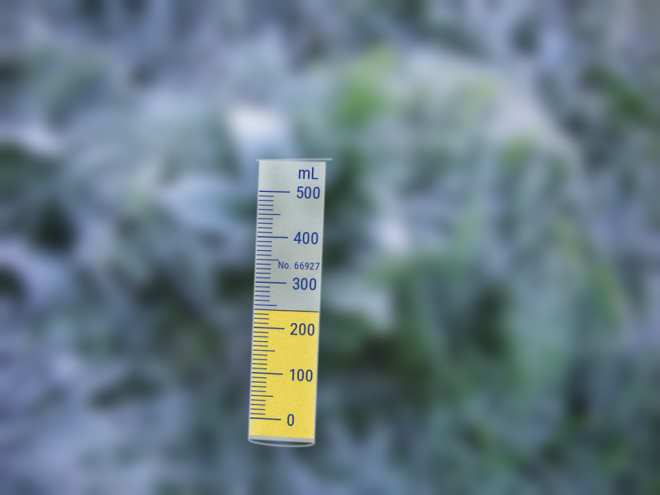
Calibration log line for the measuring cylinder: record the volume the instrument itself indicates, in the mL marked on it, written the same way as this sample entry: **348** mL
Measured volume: **240** mL
